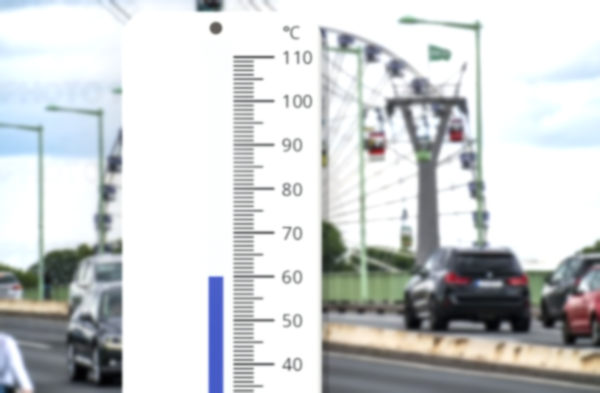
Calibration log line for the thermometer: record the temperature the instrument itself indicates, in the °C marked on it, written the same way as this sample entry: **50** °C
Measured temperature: **60** °C
